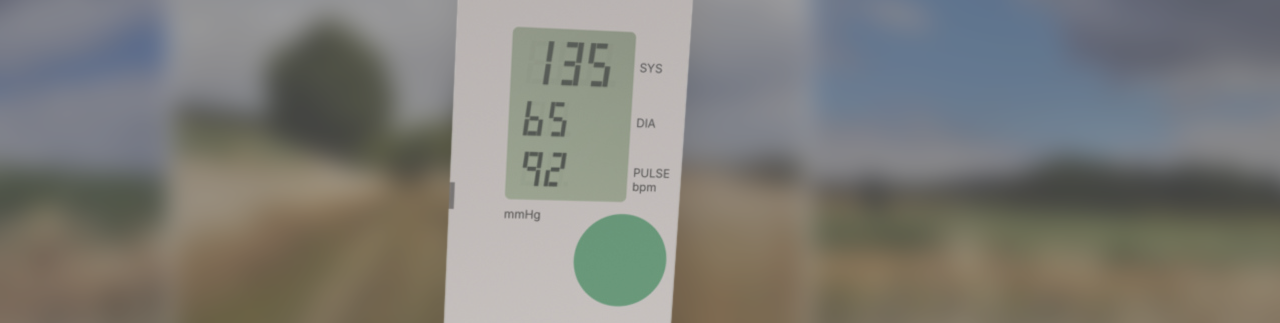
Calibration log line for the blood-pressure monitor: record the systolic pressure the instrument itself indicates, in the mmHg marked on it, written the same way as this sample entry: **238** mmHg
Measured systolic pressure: **135** mmHg
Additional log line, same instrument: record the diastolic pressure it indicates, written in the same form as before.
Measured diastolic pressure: **65** mmHg
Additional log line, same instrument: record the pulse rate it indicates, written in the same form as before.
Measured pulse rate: **92** bpm
